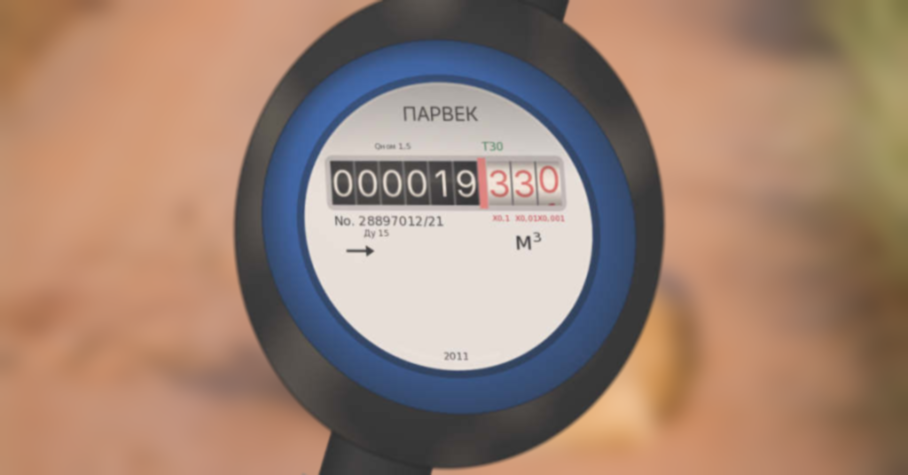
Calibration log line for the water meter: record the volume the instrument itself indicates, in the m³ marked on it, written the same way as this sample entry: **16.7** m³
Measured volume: **19.330** m³
